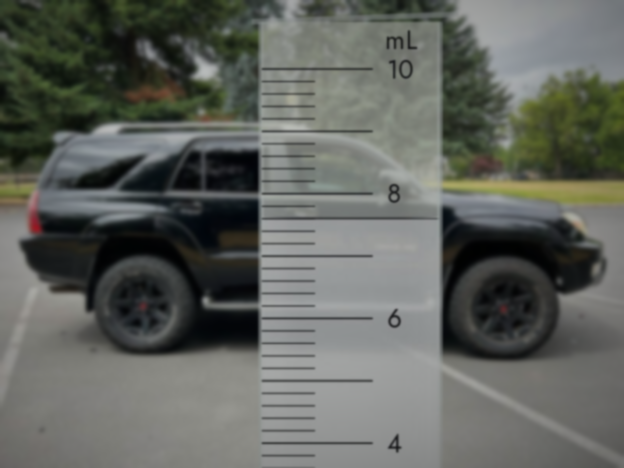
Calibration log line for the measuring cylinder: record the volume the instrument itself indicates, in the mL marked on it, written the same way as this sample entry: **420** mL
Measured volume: **7.6** mL
